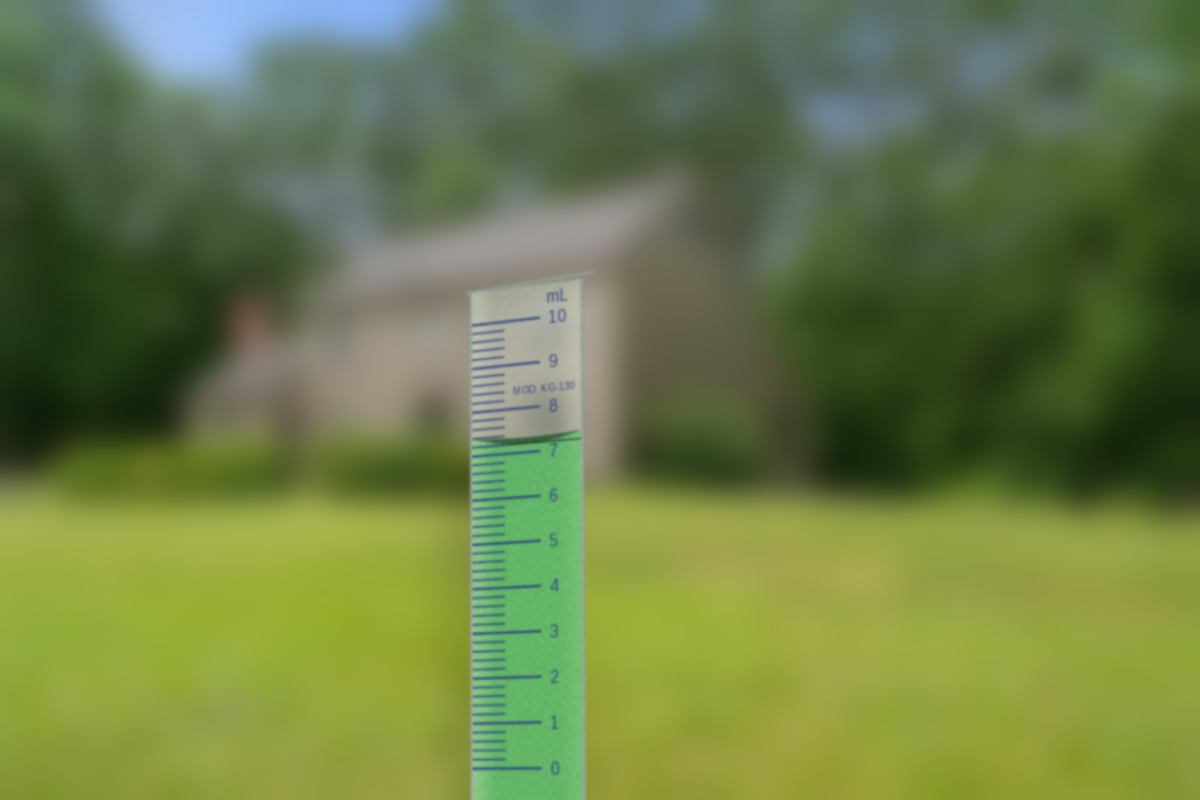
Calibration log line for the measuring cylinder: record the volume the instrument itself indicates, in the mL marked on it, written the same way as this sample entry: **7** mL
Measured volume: **7.2** mL
